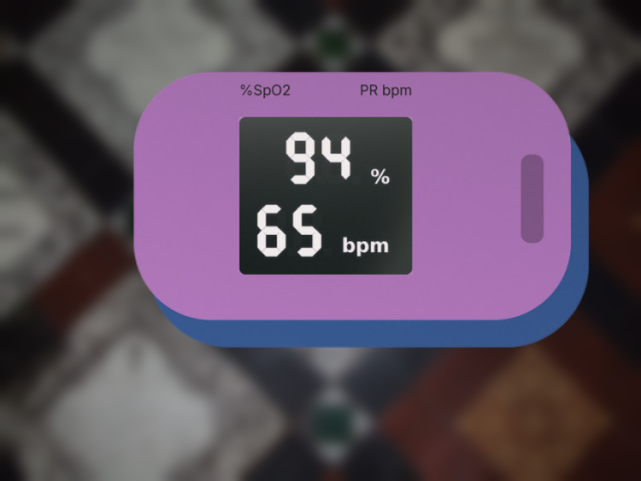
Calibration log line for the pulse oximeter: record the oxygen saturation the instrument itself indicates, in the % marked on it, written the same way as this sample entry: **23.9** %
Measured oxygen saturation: **94** %
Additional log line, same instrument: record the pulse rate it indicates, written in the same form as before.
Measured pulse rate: **65** bpm
